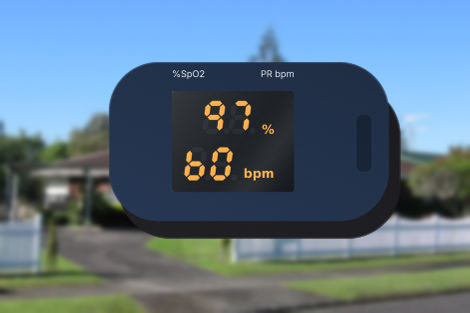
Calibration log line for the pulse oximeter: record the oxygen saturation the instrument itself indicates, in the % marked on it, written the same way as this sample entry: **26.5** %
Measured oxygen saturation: **97** %
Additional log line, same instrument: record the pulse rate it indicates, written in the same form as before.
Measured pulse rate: **60** bpm
